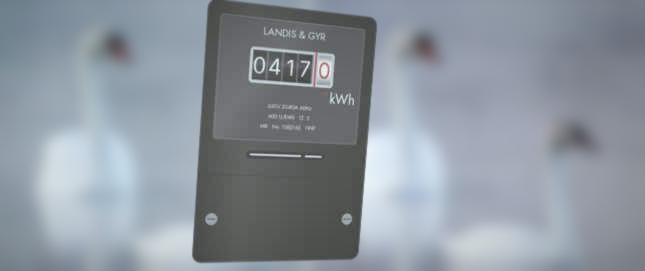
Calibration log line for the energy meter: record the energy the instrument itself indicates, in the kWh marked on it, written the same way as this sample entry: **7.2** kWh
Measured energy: **417.0** kWh
